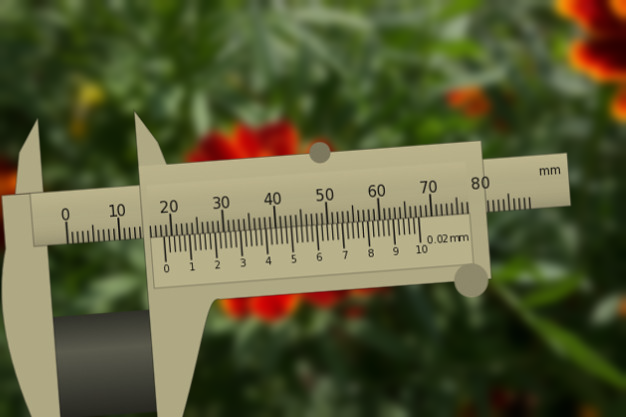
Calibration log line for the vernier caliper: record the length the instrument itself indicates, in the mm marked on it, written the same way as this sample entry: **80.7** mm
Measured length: **18.5** mm
